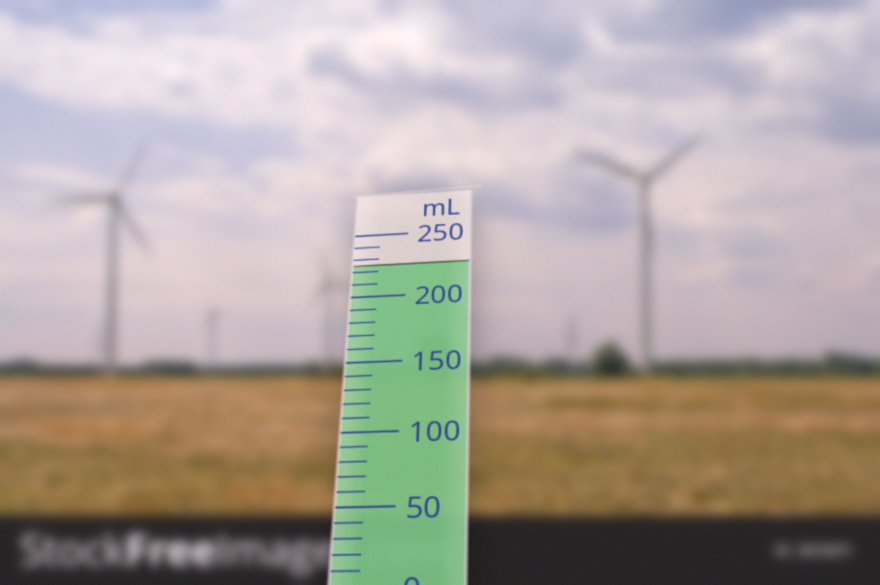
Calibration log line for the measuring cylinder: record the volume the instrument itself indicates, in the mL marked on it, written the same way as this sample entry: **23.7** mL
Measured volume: **225** mL
